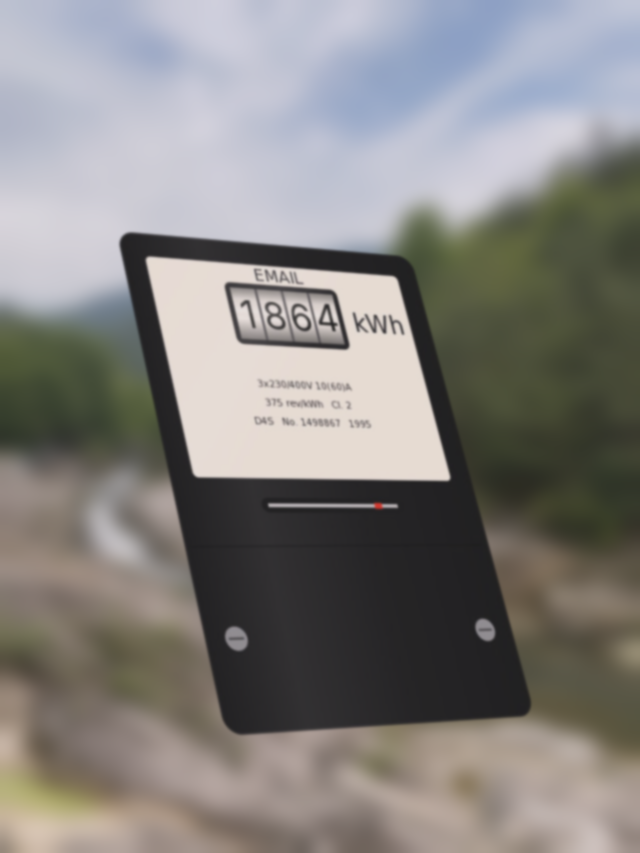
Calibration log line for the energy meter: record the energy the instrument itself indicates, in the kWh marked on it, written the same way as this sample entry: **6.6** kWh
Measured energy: **1864** kWh
